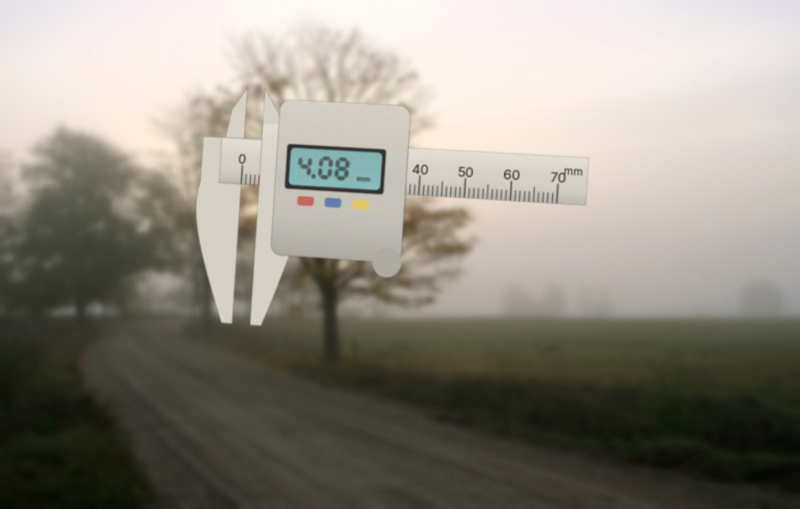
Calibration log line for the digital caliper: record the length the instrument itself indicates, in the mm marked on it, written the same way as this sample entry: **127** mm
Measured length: **4.08** mm
